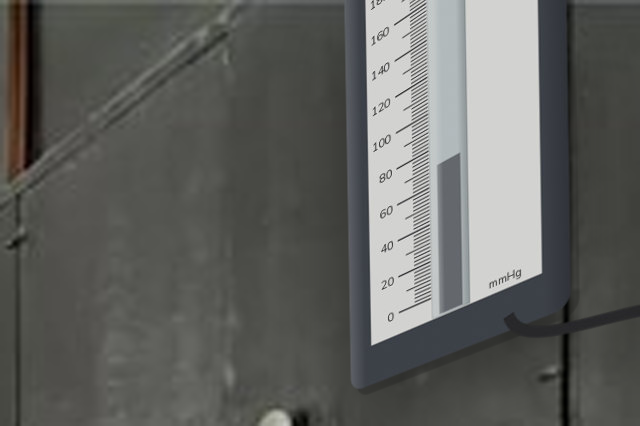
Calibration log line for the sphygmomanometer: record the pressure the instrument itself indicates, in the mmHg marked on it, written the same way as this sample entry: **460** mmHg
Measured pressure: **70** mmHg
